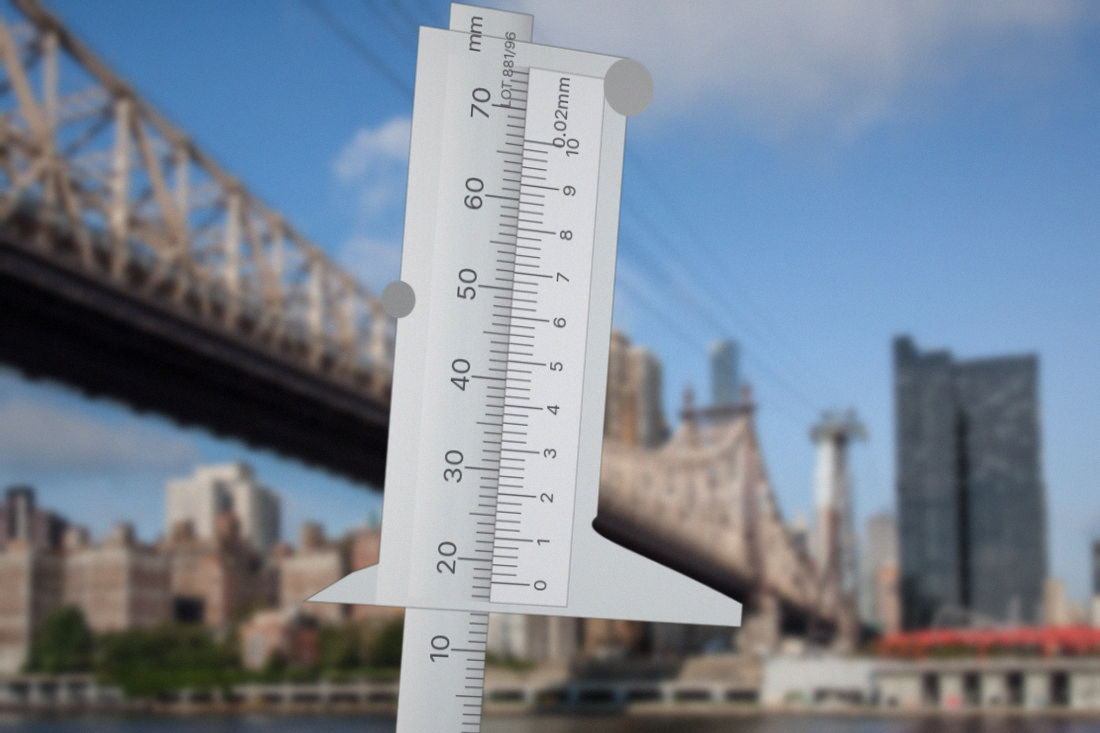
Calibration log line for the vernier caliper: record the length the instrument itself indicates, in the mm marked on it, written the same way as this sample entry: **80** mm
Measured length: **17.6** mm
